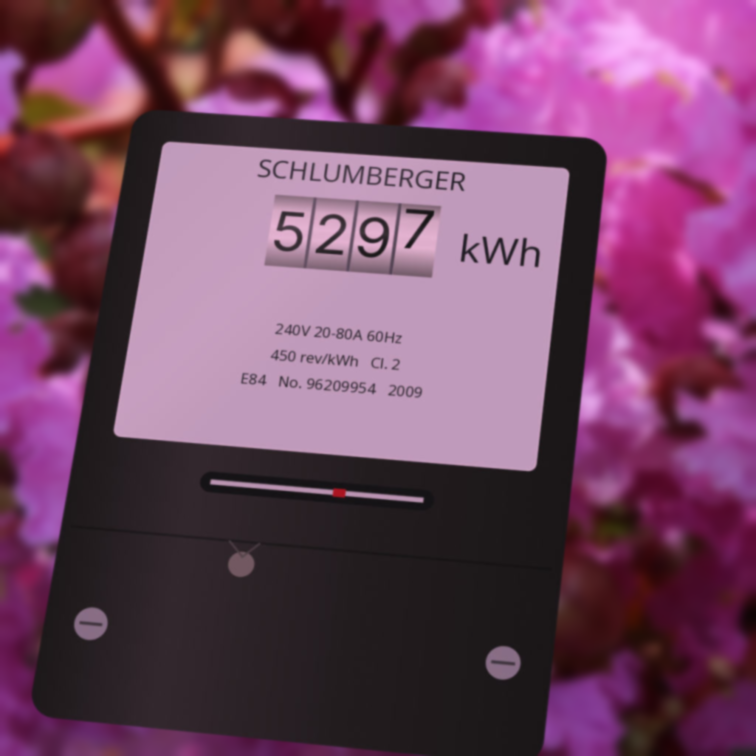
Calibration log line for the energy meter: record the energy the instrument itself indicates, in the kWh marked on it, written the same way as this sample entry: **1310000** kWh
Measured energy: **5297** kWh
